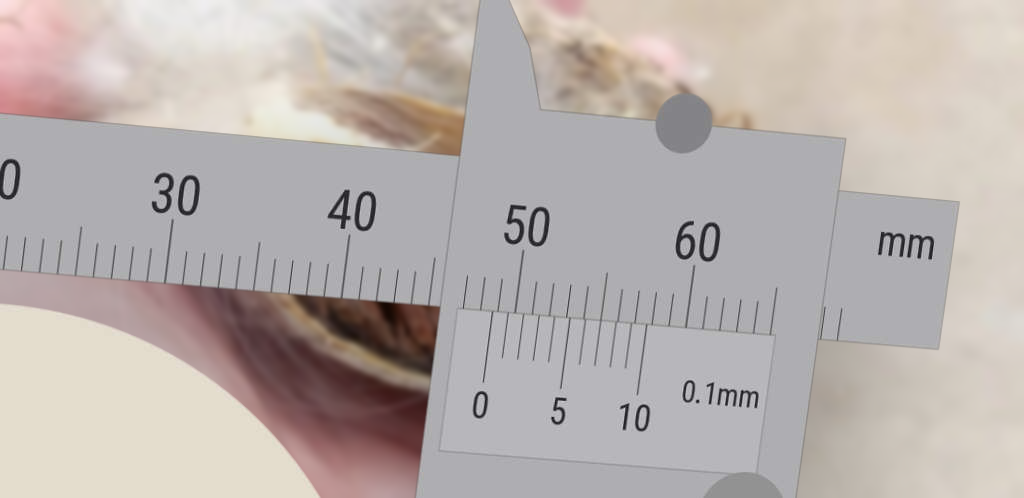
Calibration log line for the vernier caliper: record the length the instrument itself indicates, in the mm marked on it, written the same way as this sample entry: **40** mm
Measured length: **48.7** mm
